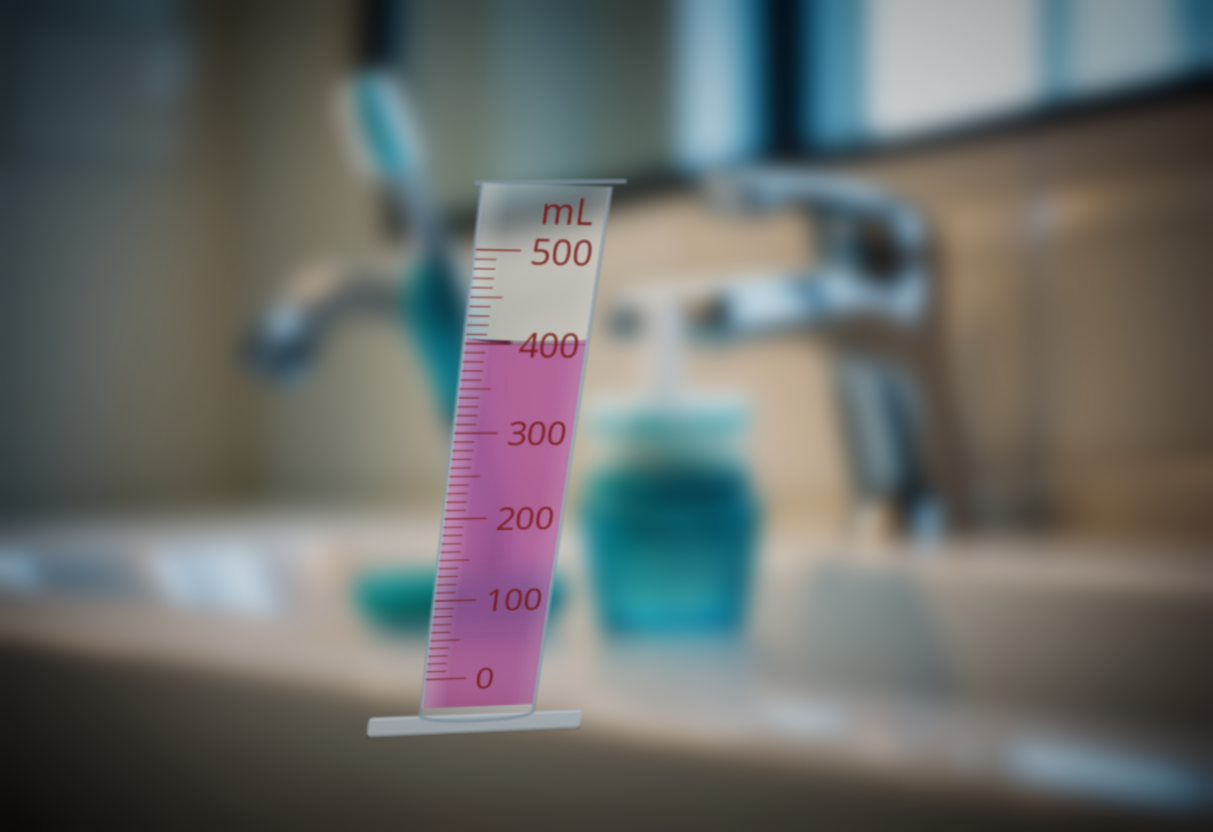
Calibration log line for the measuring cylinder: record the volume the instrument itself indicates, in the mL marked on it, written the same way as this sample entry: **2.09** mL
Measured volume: **400** mL
